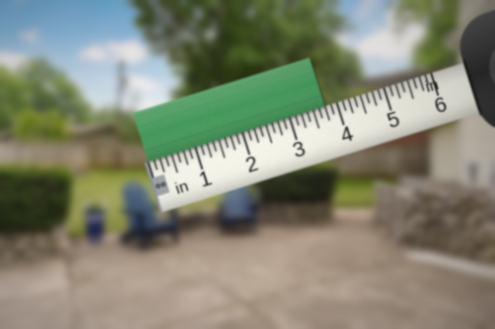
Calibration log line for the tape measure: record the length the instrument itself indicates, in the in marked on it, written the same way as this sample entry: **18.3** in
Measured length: **3.75** in
